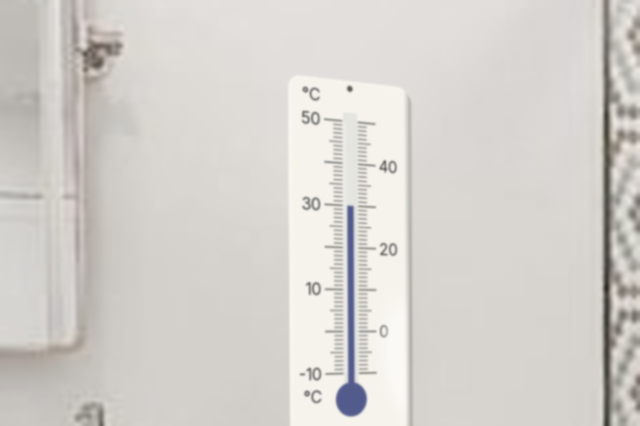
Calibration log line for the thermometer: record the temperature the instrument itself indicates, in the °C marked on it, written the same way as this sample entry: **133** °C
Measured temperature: **30** °C
